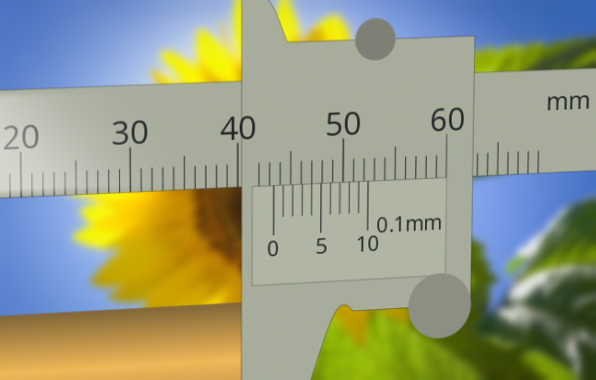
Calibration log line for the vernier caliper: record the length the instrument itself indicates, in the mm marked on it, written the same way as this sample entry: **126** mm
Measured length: **43.4** mm
